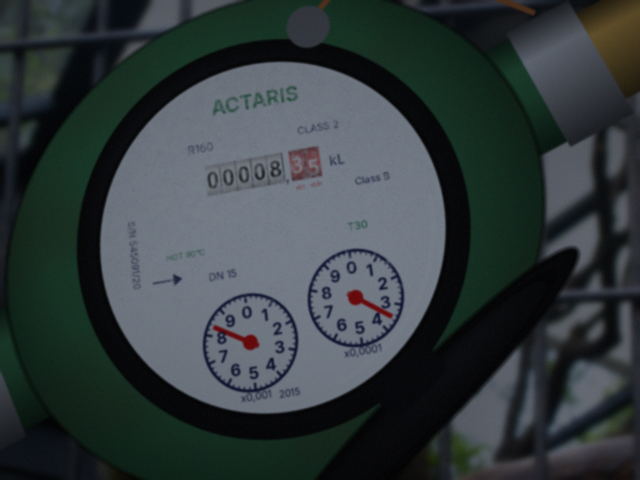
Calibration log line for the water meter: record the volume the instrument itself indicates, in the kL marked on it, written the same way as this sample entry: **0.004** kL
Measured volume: **8.3483** kL
